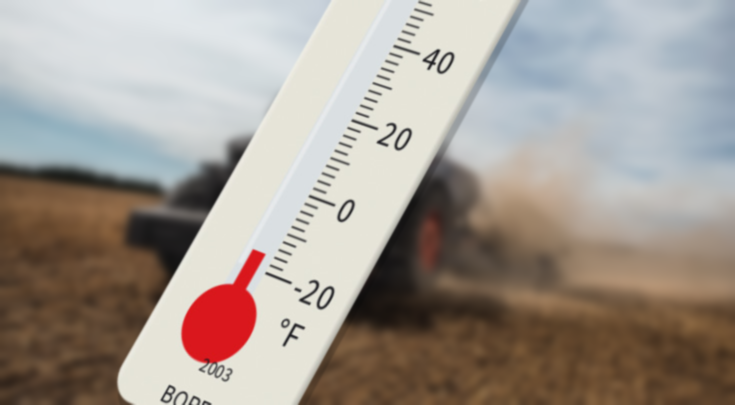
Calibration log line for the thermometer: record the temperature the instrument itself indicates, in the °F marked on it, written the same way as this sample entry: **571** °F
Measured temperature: **-16** °F
